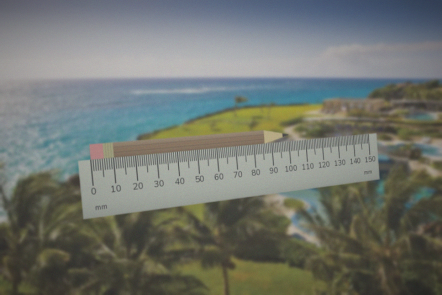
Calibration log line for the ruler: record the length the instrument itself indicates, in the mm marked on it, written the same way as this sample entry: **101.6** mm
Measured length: **100** mm
